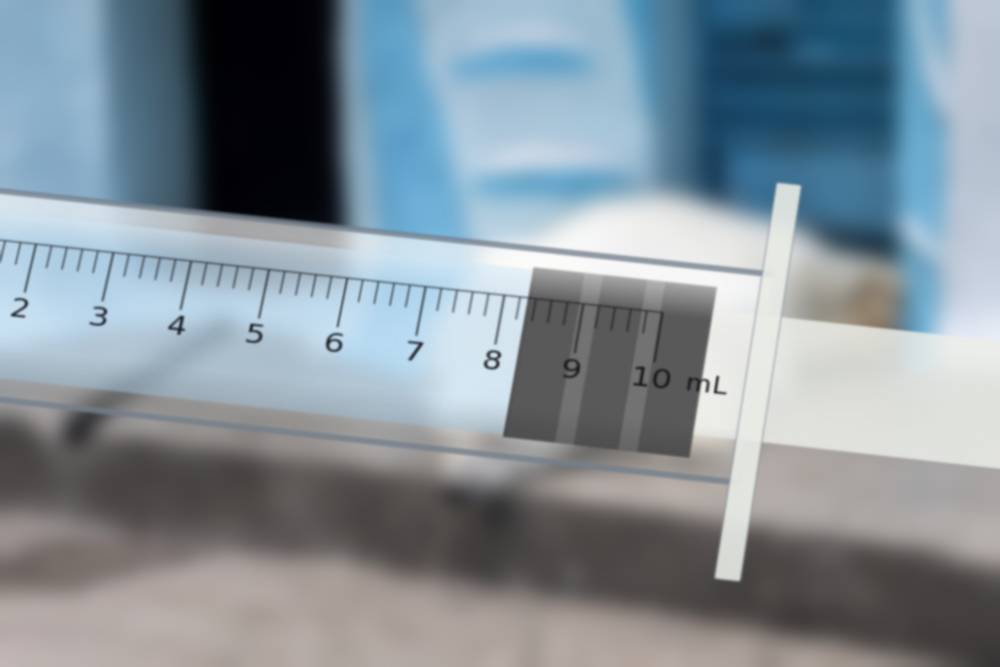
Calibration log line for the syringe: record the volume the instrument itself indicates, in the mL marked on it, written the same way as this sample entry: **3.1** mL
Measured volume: **8.3** mL
